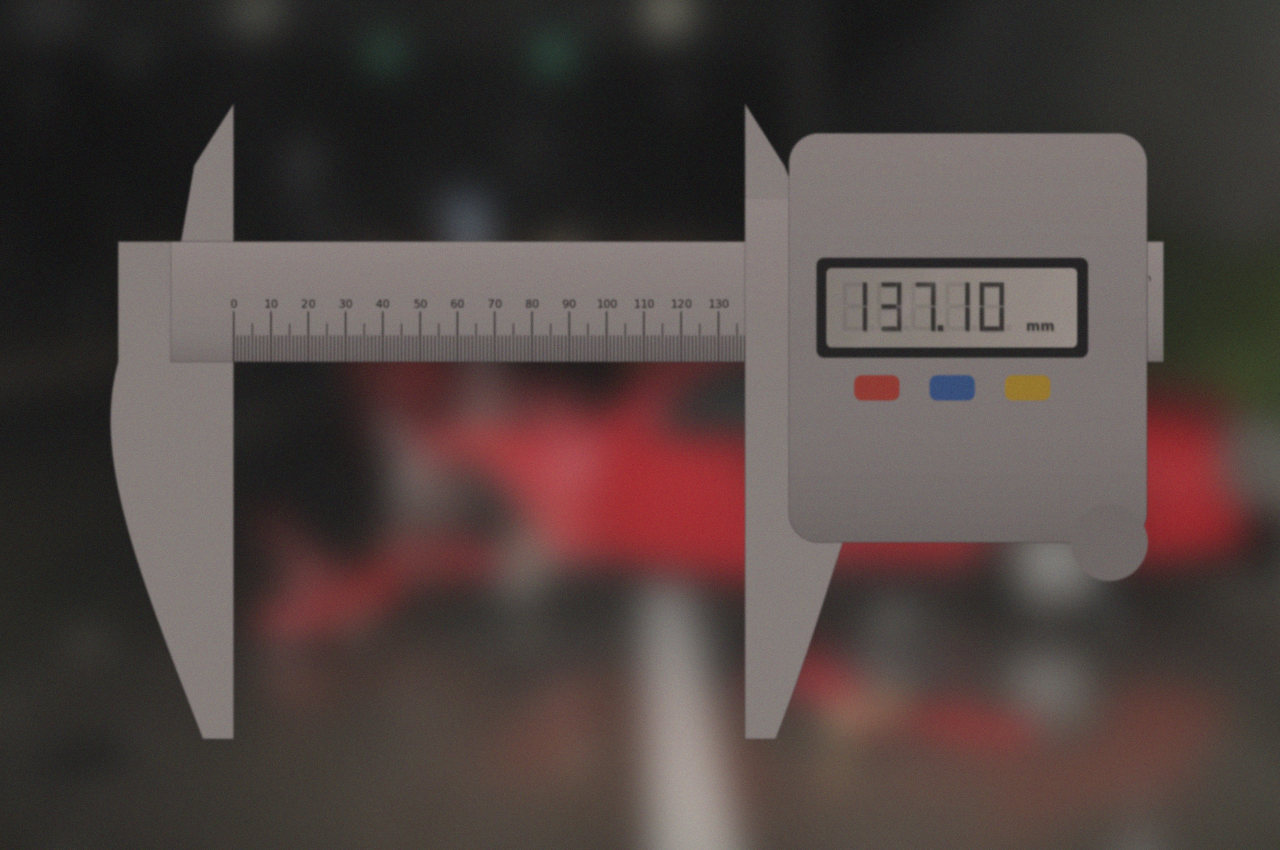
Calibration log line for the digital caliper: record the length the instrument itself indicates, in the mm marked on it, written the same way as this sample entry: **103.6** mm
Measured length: **137.10** mm
